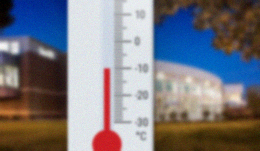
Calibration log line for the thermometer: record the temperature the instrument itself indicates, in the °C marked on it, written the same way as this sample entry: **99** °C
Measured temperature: **-10** °C
